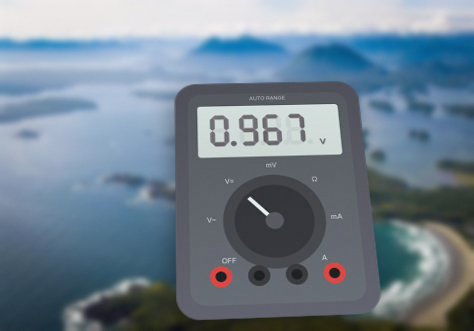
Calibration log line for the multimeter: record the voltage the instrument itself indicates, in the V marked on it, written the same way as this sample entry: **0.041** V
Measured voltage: **0.967** V
